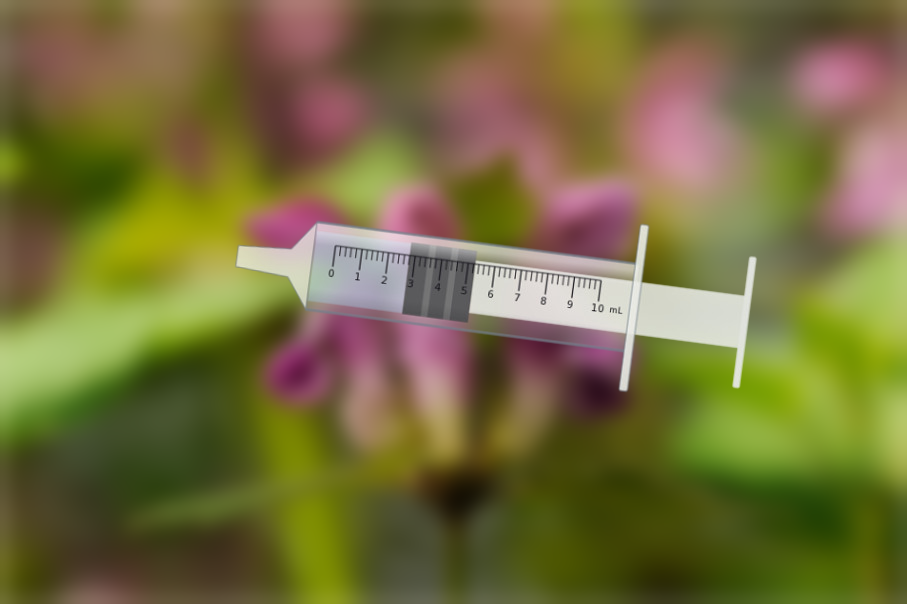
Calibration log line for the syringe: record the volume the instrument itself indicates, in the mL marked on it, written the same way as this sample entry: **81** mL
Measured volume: **2.8** mL
